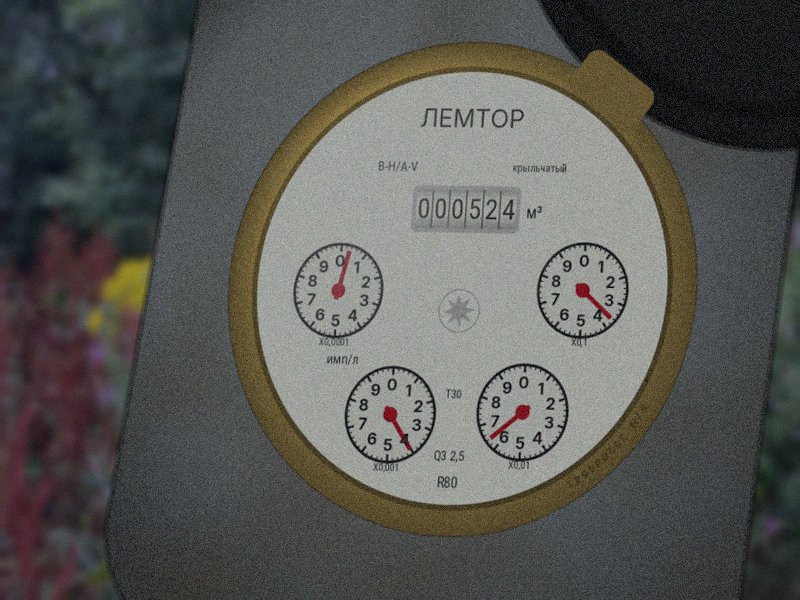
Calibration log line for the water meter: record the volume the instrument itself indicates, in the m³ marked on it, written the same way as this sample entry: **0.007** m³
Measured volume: **524.3640** m³
